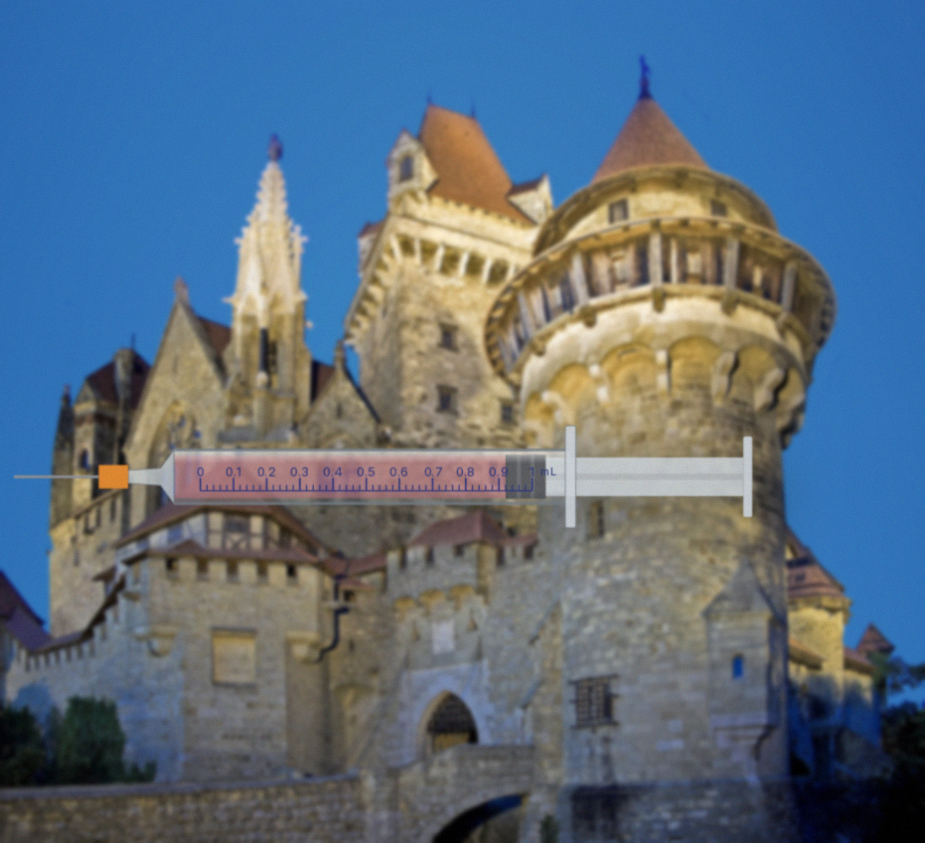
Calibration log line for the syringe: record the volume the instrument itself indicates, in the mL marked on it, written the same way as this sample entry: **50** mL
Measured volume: **0.92** mL
